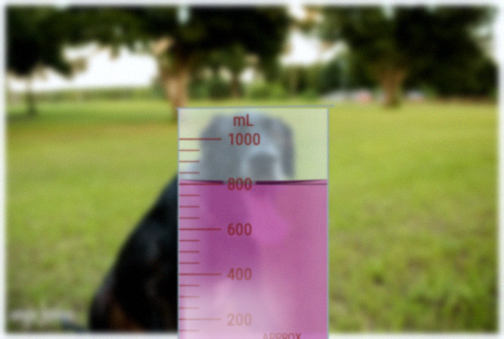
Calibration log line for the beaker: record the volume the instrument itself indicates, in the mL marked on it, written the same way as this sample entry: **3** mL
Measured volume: **800** mL
